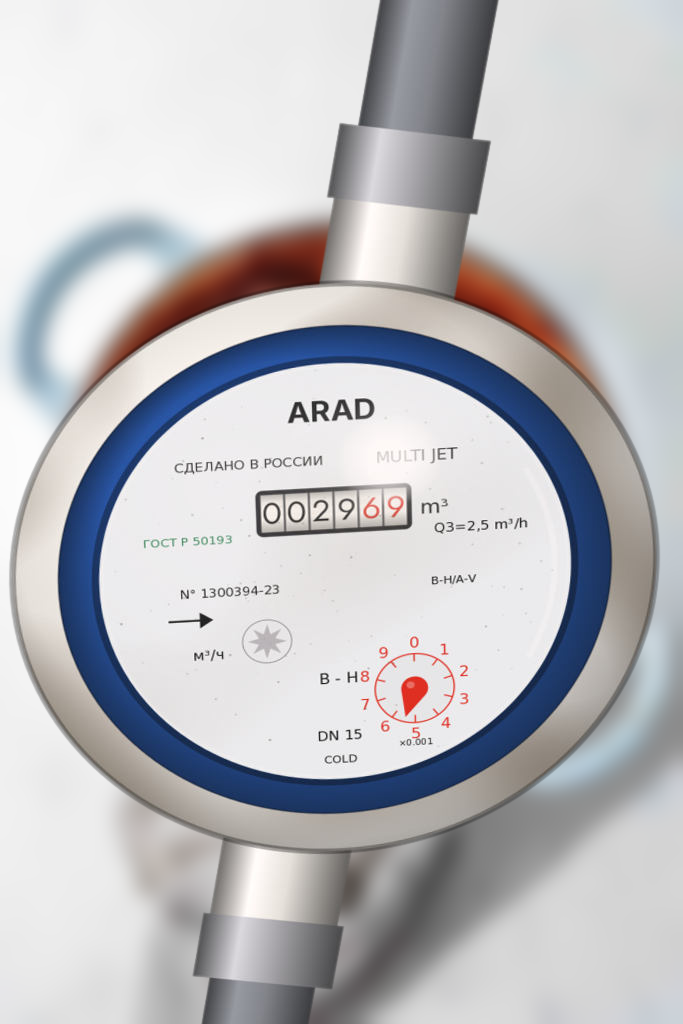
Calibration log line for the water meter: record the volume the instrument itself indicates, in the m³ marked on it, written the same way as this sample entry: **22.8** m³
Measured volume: **29.695** m³
